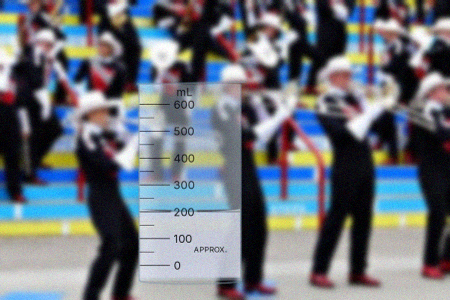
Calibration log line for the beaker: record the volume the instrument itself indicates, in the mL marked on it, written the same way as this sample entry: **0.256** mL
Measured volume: **200** mL
